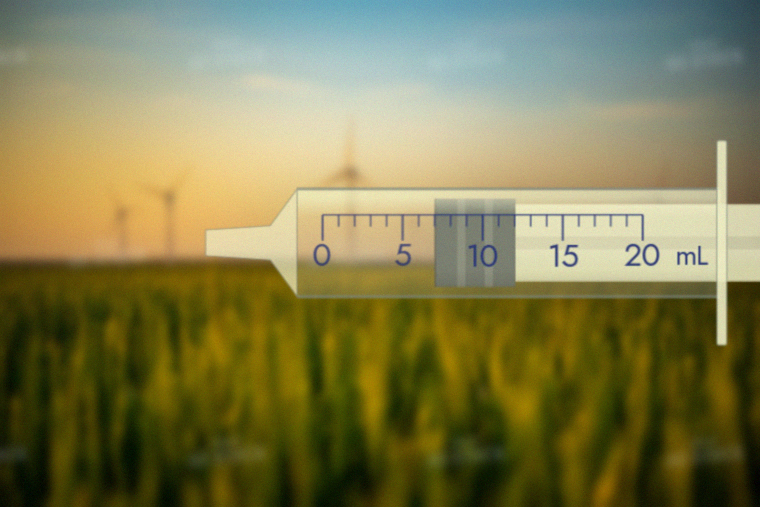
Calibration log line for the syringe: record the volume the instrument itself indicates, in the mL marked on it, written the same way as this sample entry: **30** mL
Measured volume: **7** mL
